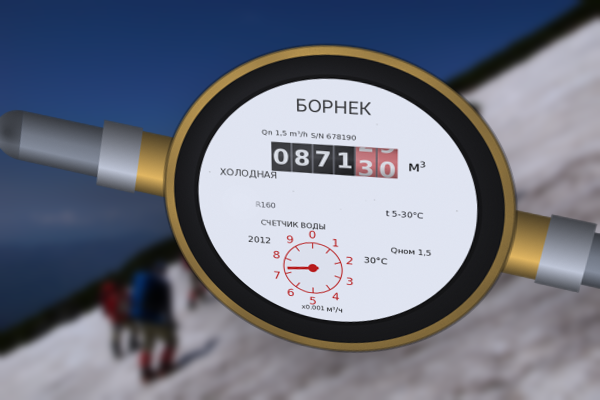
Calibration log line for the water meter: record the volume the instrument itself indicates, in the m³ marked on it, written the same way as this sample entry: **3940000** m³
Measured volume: **871.297** m³
